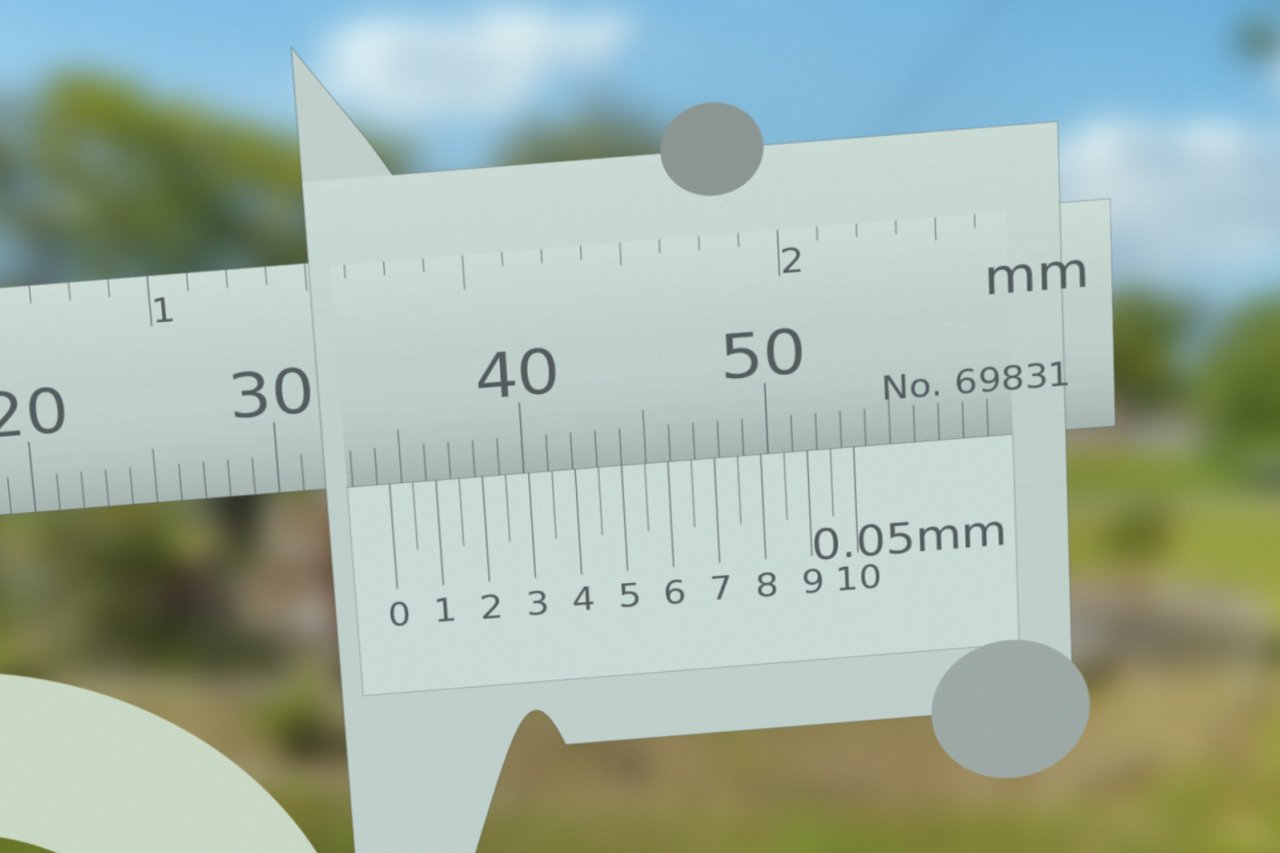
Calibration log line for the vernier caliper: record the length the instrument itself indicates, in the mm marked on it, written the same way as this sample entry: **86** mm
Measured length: **34.5** mm
